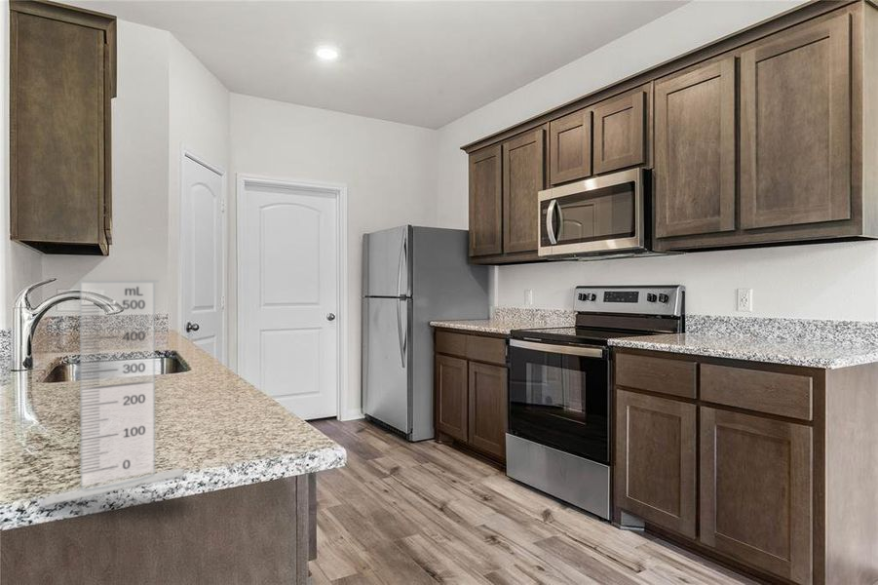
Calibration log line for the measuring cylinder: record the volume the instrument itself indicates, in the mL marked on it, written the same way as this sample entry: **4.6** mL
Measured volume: **250** mL
